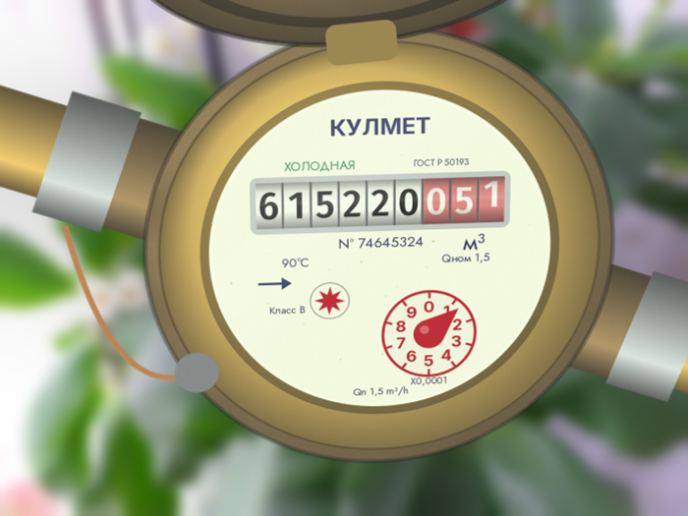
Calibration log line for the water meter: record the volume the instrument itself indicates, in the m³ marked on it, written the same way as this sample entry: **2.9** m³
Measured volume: **615220.0511** m³
